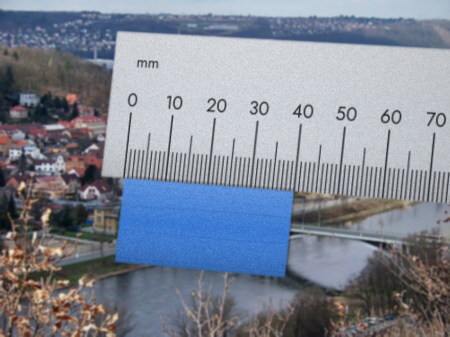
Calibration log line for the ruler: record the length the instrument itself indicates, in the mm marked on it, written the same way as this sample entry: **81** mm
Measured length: **40** mm
